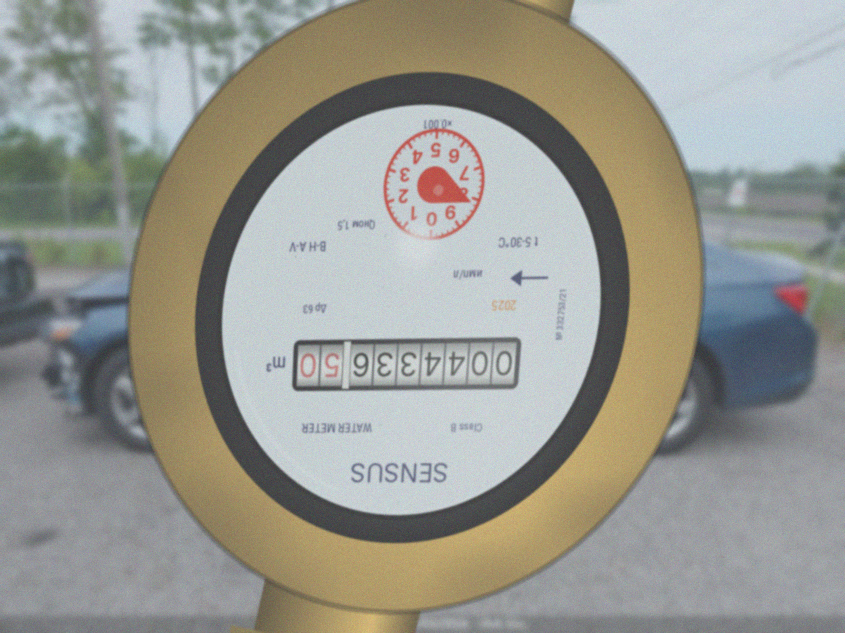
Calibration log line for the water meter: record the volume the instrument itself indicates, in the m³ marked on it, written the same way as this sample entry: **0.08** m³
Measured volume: **44336.508** m³
